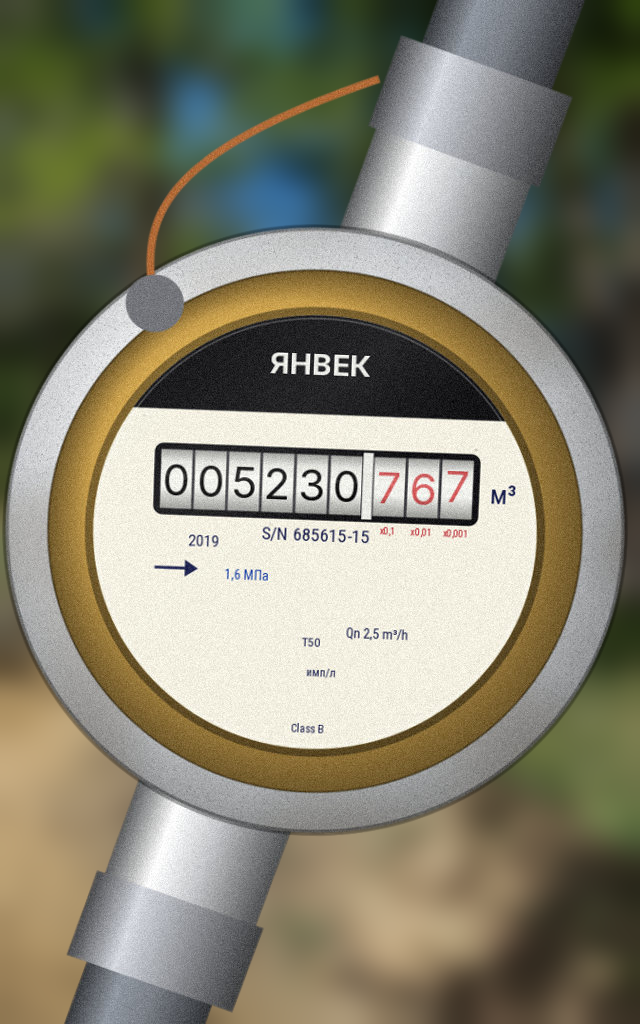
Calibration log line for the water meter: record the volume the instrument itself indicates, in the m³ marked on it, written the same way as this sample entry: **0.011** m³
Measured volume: **5230.767** m³
